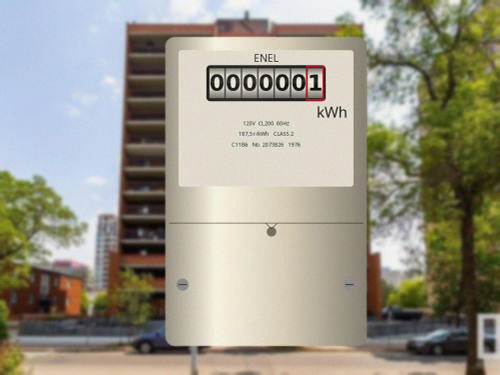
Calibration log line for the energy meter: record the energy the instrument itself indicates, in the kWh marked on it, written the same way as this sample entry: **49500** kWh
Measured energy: **0.1** kWh
